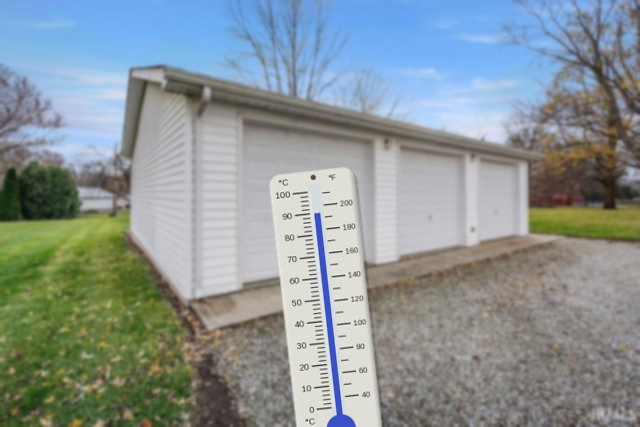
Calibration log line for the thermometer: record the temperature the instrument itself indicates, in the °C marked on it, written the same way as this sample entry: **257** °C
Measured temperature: **90** °C
